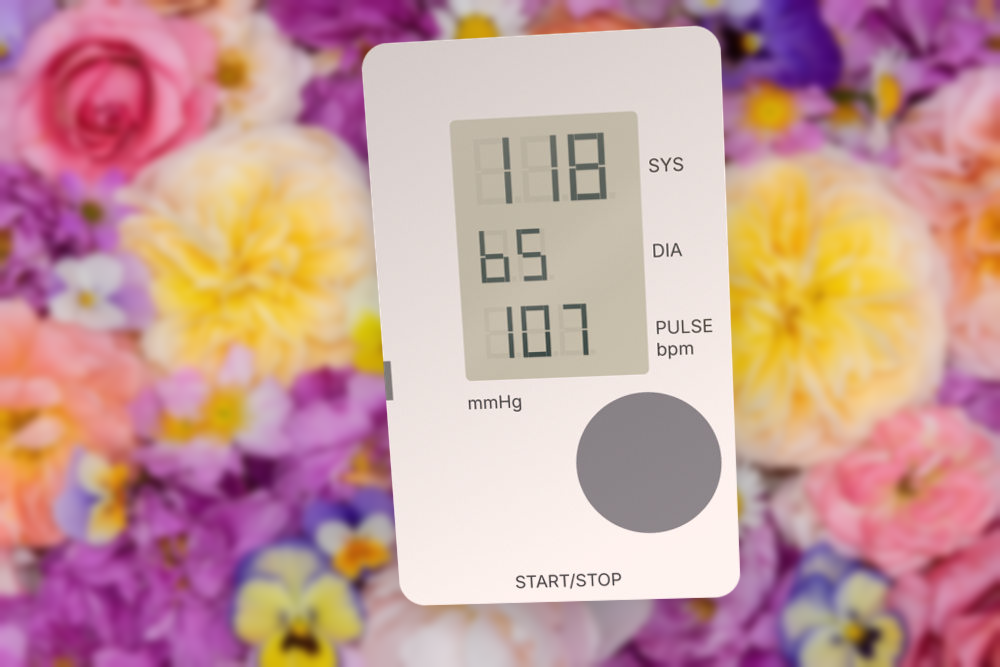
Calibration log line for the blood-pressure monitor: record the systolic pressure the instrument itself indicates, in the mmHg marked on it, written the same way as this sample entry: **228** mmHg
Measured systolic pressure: **118** mmHg
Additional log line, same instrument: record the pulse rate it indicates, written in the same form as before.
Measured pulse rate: **107** bpm
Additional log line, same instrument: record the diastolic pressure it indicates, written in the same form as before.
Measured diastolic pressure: **65** mmHg
